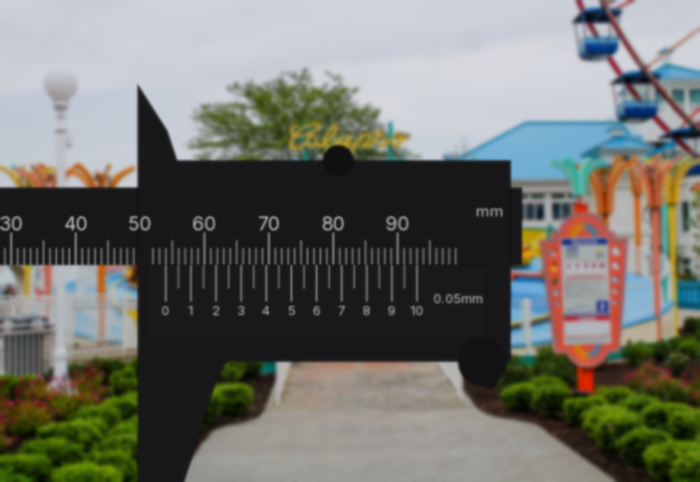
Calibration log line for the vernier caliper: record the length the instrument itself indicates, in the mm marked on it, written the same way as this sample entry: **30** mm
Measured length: **54.0** mm
